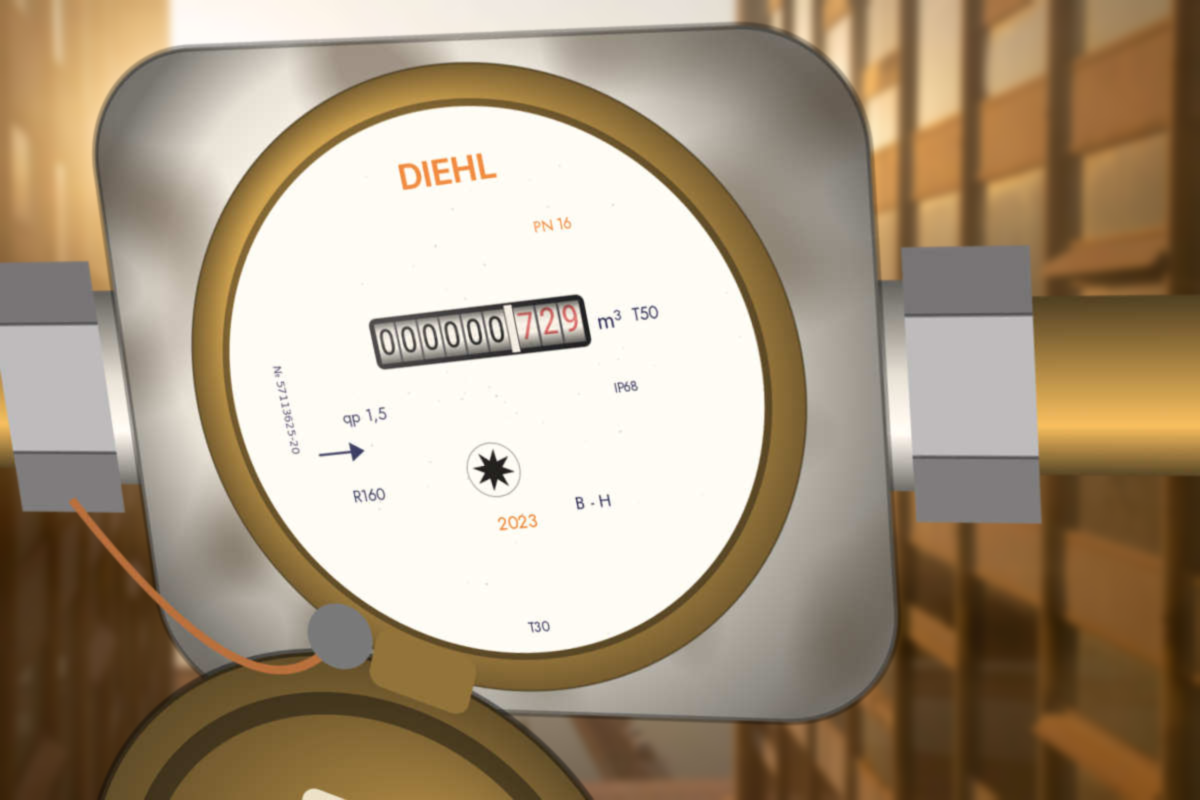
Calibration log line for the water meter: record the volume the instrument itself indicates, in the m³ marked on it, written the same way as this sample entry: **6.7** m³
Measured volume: **0.729** m³
